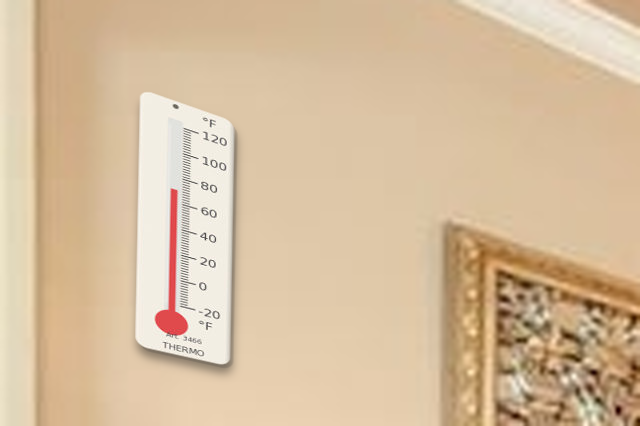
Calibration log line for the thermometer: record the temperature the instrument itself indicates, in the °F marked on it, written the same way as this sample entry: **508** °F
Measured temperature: **70** °F
